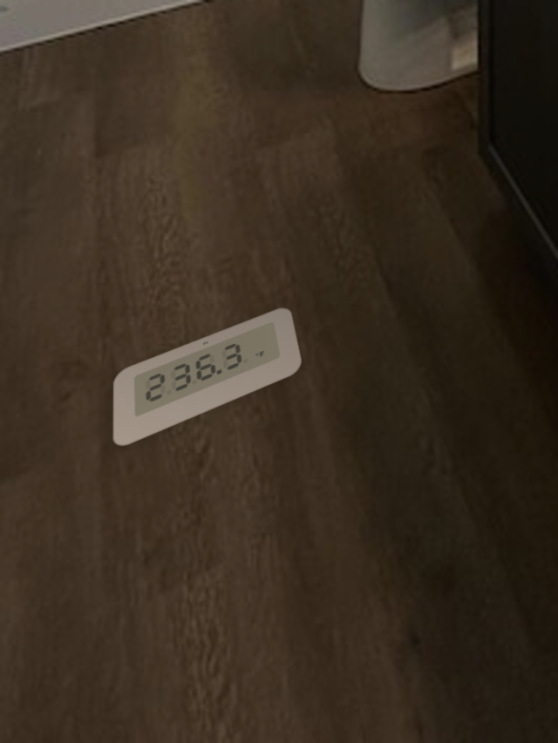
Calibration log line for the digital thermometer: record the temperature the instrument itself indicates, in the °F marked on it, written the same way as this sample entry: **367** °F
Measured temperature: **236.3** °F
